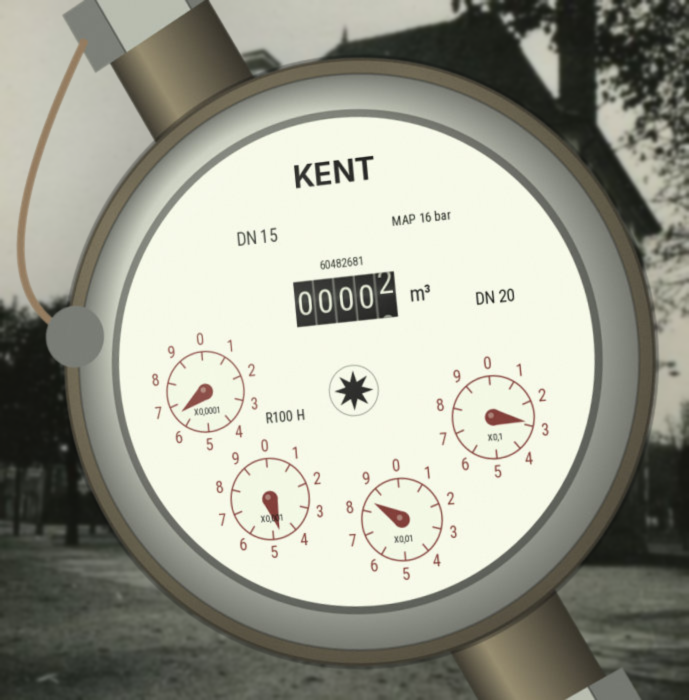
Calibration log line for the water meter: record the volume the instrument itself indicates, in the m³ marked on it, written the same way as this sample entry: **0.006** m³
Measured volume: **2.2846** m³
